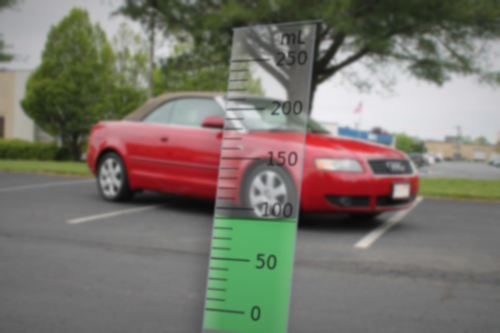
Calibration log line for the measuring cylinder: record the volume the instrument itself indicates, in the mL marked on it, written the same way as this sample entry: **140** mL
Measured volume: **90** mL
